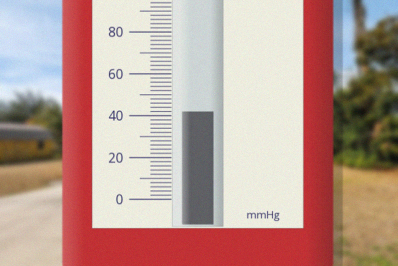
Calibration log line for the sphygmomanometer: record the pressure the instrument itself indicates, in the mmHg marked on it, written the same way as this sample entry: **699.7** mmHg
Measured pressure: **42** mmHg
